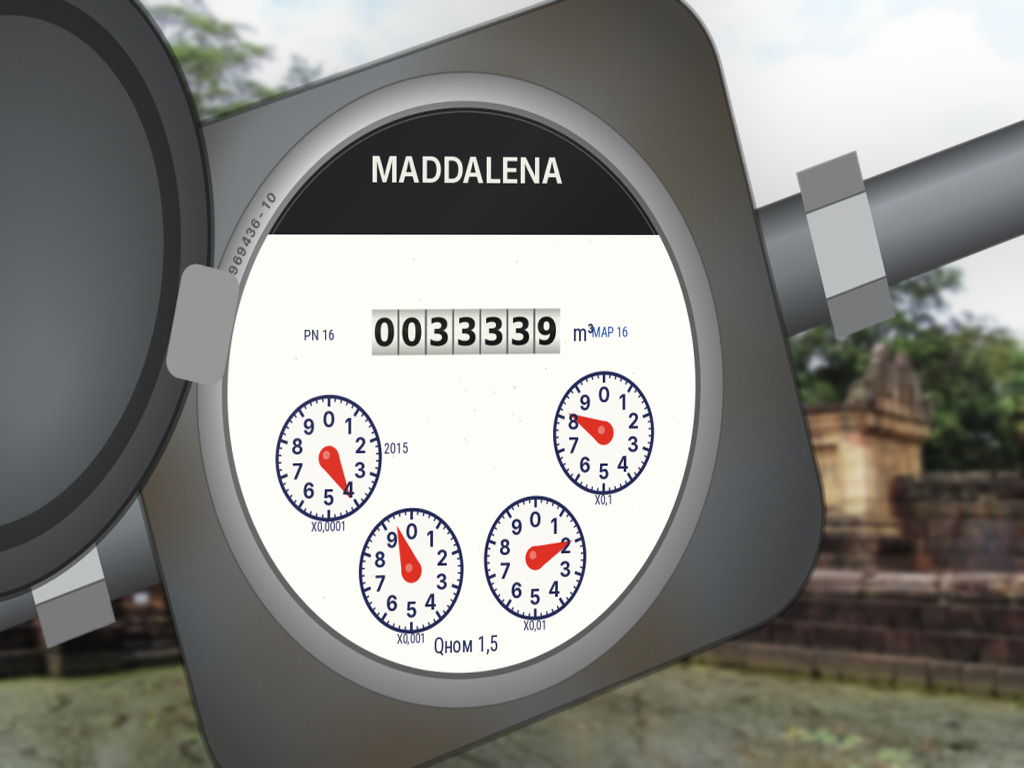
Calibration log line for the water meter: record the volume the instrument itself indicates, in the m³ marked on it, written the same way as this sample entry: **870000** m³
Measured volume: **33339.8194** m³
